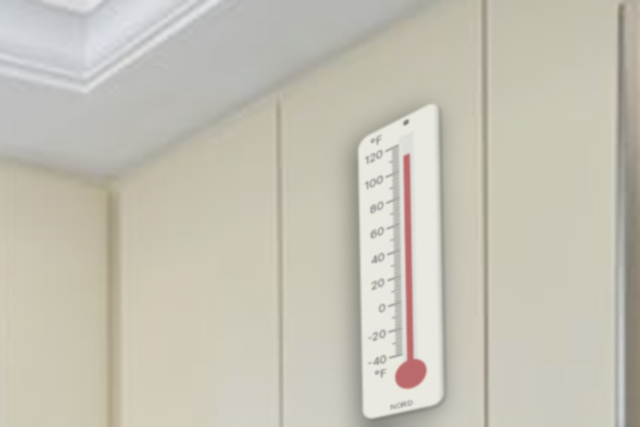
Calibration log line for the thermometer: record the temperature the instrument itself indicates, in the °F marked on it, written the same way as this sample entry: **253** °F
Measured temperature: **110** °F
